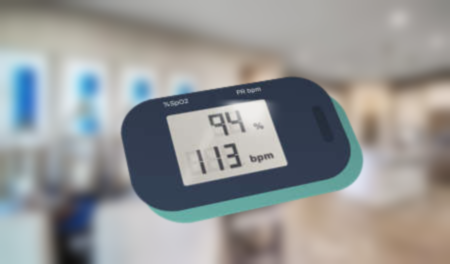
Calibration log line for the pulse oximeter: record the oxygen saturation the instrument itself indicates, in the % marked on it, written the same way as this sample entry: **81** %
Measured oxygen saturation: **94** %
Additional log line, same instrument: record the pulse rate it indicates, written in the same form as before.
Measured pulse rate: **113** bpm
